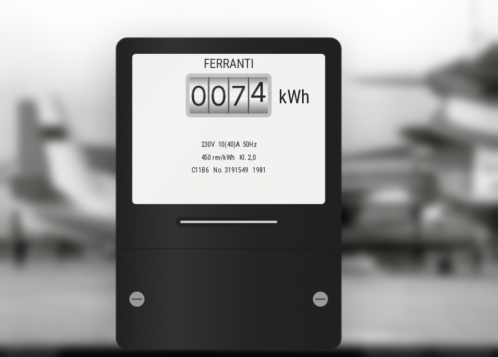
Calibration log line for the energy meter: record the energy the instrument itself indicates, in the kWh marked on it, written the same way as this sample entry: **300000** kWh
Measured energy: **74** kWh
